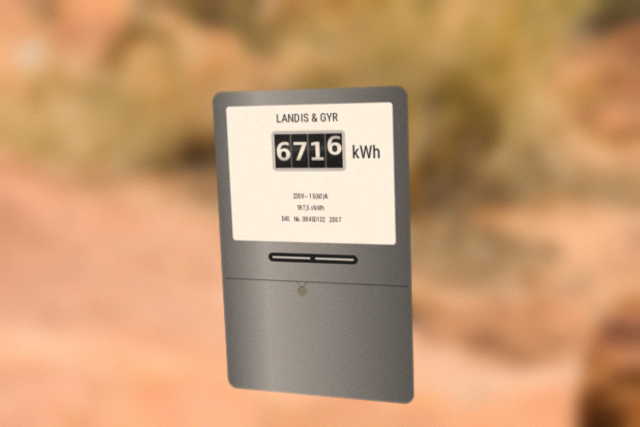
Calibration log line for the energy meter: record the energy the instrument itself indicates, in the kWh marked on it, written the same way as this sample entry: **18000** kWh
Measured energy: **6716** kWh
